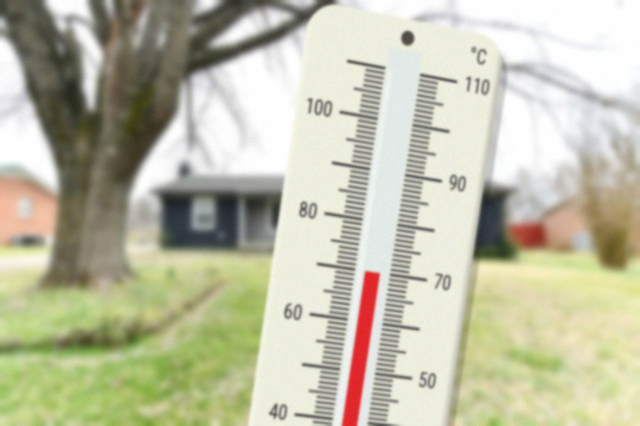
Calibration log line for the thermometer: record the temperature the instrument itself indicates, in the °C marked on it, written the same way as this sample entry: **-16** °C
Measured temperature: **70** °C
